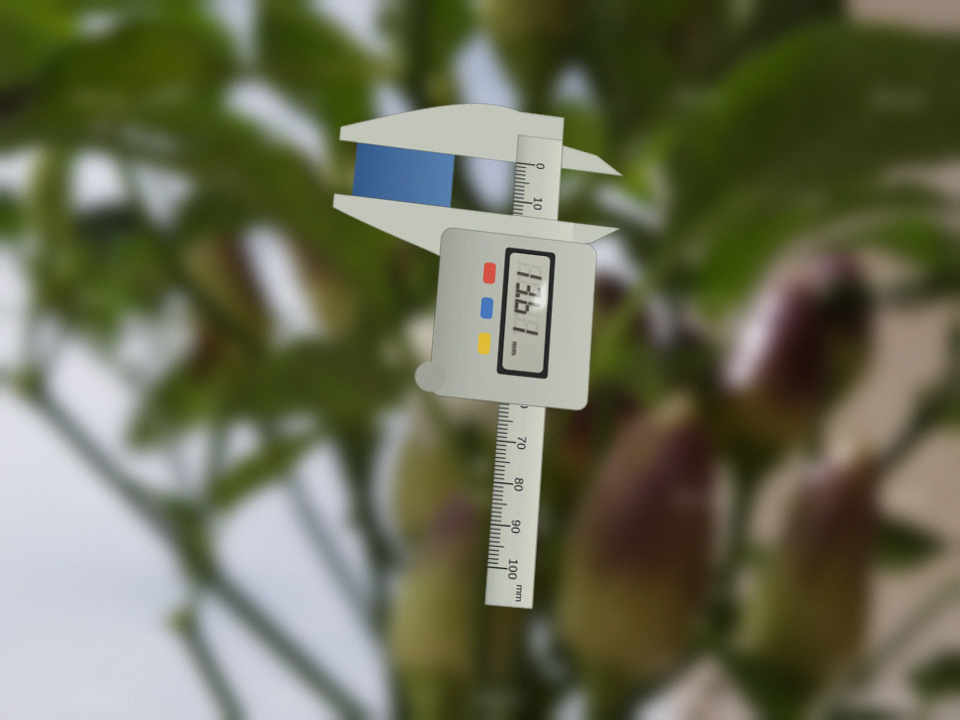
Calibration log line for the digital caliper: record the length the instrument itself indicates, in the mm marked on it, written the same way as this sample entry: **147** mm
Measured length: **13.61** mm
